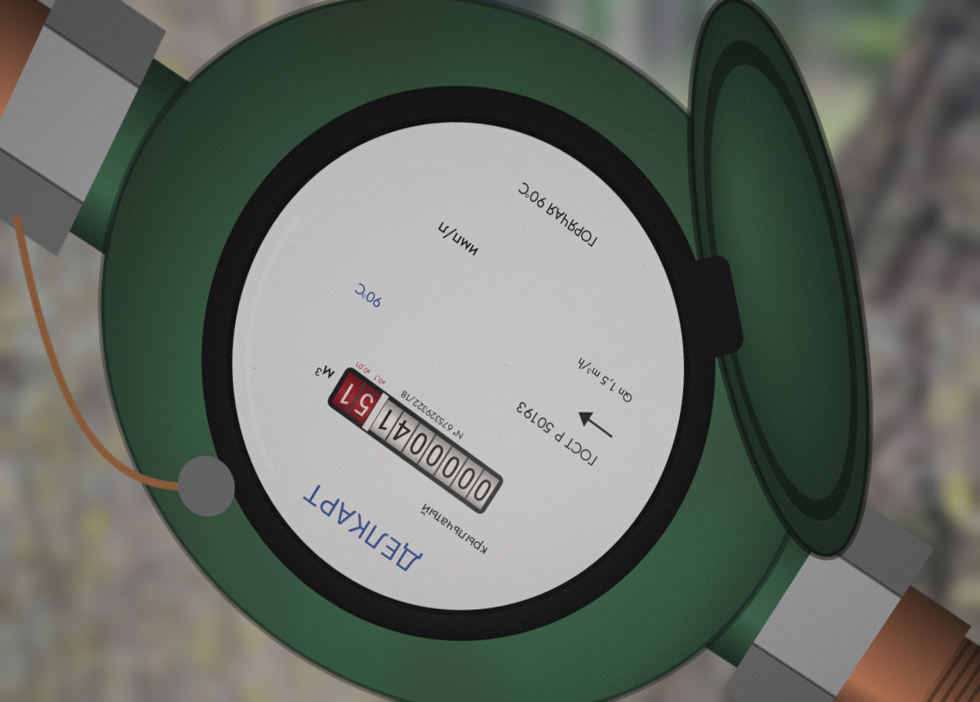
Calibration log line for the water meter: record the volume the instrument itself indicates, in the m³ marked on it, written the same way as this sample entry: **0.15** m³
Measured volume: **41.51** m³
